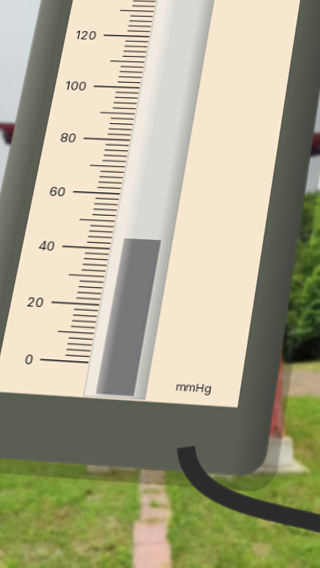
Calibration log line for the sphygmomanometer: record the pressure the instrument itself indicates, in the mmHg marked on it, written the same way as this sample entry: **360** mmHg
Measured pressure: **44** mmHg
